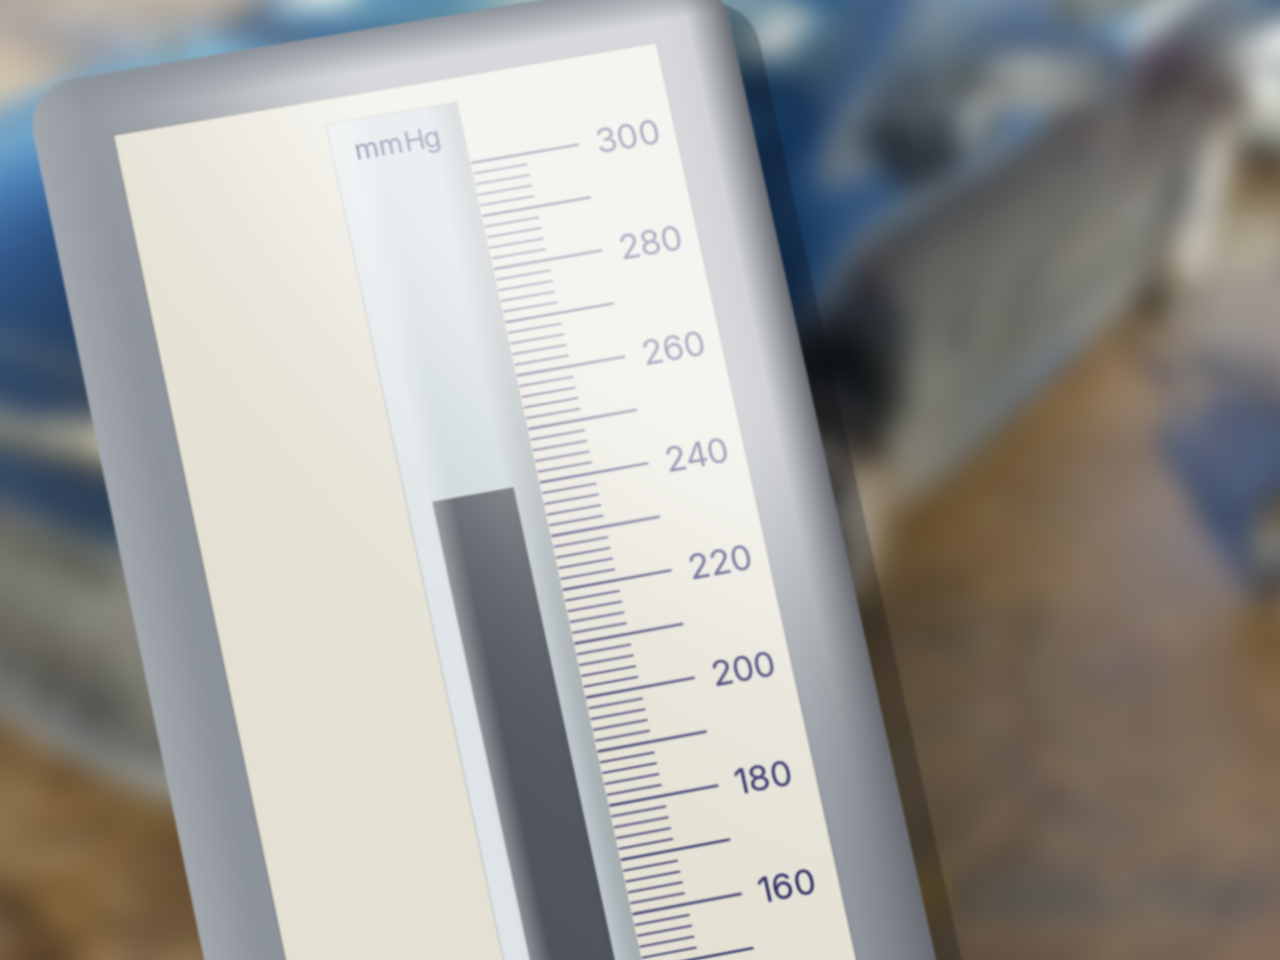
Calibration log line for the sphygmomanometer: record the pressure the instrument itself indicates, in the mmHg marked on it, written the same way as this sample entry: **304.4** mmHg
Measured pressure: **240** mmHg
